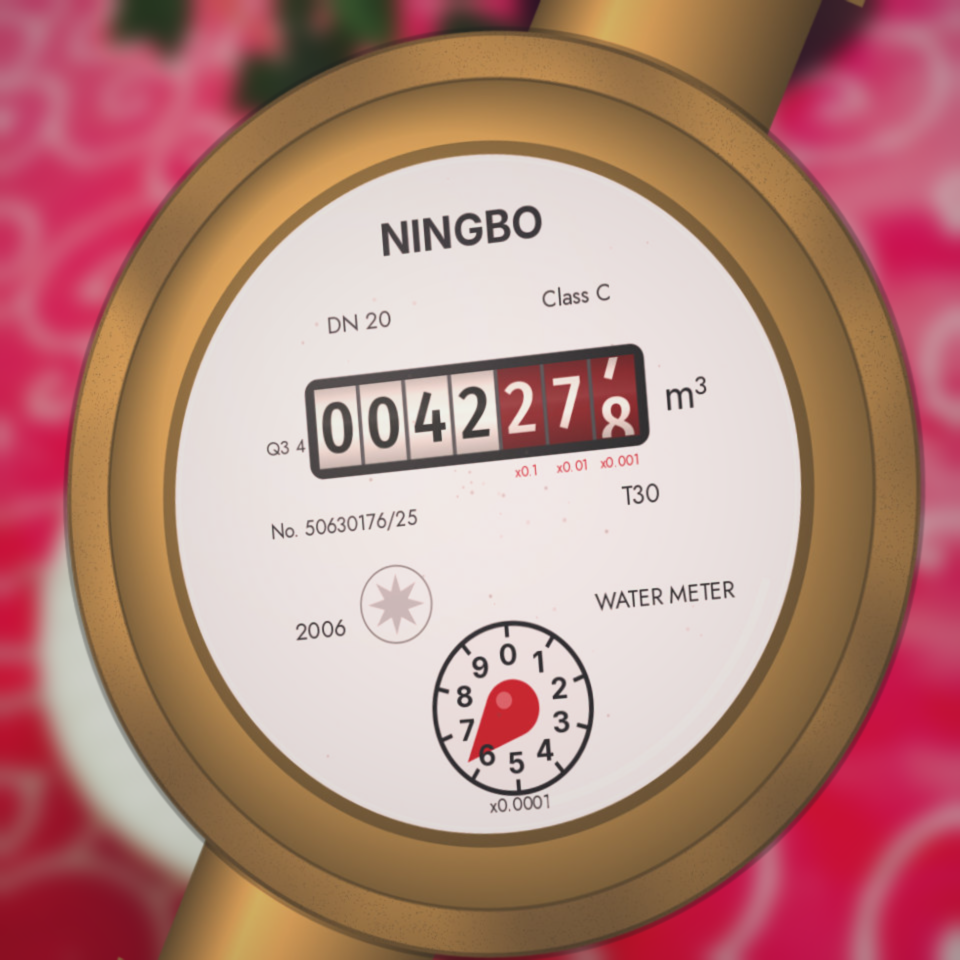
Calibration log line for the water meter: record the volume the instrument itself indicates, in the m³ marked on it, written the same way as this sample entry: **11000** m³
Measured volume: **42.2776** m³
